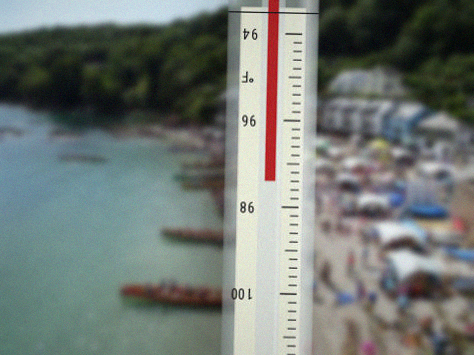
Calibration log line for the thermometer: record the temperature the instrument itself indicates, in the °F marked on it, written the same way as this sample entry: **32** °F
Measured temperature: **97.4** °F
